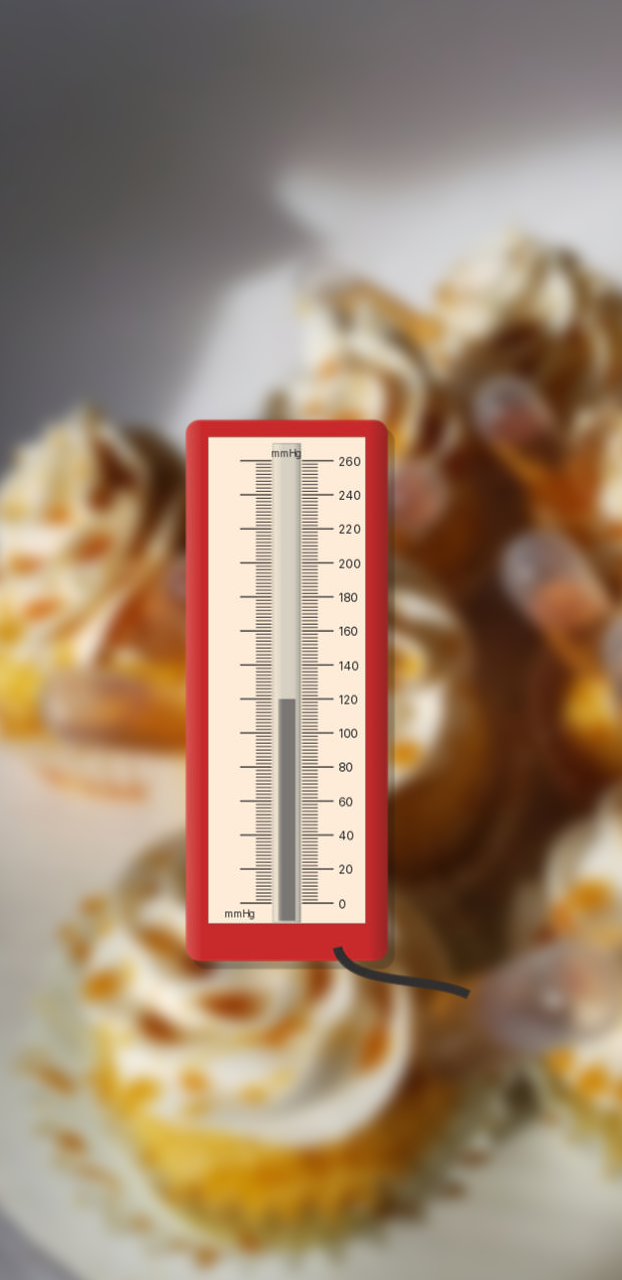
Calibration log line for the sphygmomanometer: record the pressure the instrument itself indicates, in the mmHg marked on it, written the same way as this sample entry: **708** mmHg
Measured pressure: **120** mmHg
